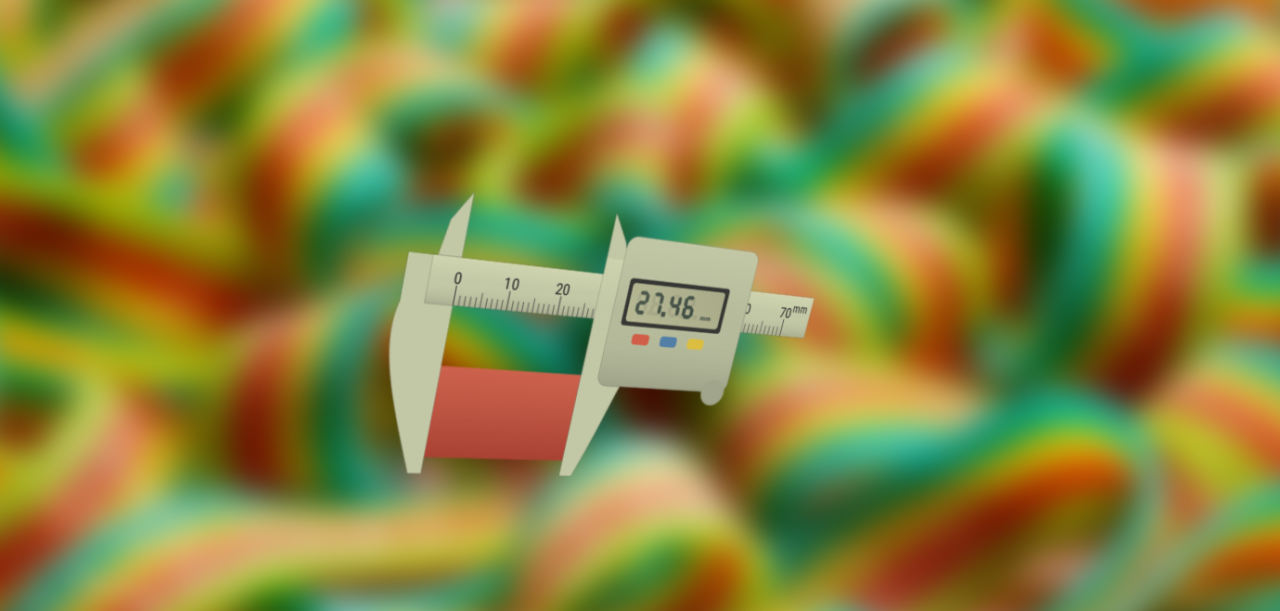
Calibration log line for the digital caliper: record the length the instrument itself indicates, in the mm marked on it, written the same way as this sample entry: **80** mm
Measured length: **27.46** mm
